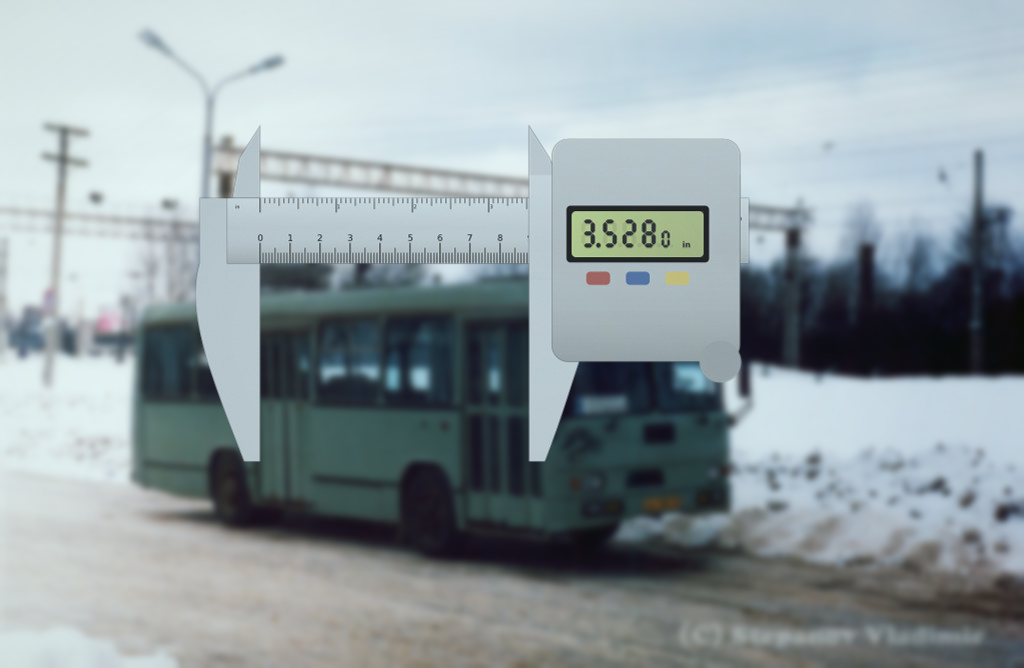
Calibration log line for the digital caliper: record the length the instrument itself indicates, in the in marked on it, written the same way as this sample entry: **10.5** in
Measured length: **3.5280** in
